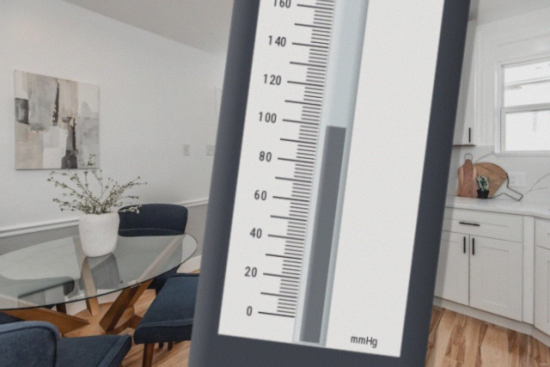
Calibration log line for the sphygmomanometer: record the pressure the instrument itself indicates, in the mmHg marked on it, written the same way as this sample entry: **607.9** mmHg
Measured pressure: **100** mmHg
